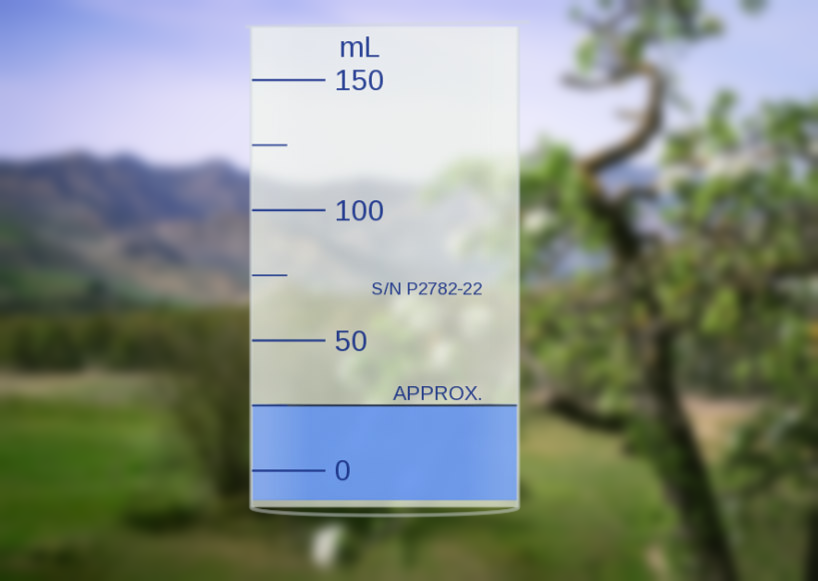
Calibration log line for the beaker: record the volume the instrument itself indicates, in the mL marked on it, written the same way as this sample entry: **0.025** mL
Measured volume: **25** mL
